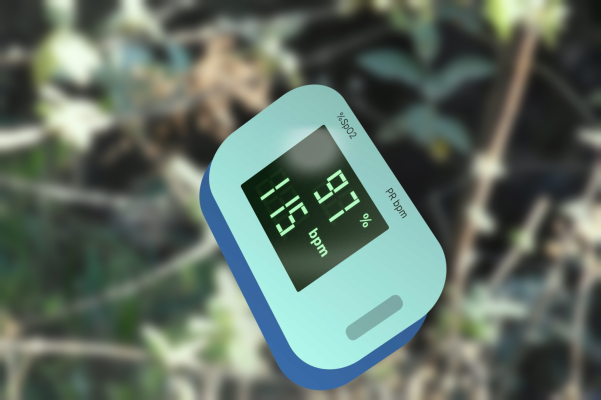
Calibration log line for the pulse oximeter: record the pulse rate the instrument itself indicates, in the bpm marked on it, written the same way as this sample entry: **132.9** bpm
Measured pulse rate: **115** bpm
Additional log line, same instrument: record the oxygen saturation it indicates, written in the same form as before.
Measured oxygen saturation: **97** %
